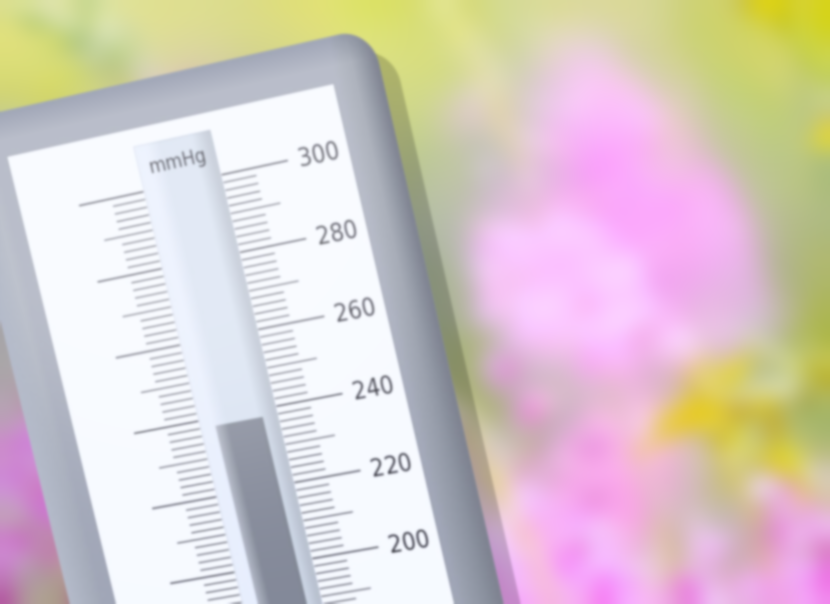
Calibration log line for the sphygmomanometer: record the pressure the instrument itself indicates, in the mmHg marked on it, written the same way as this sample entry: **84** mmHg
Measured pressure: **238** mmHg
